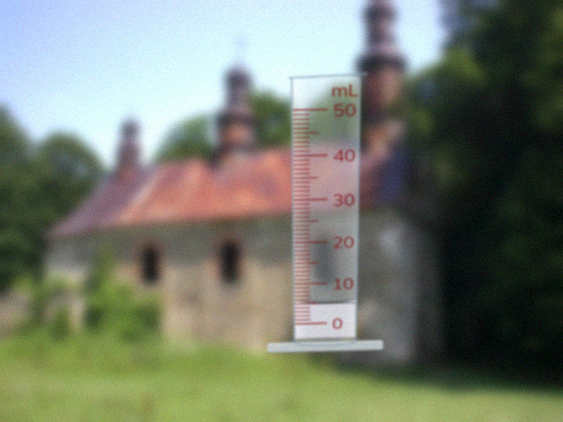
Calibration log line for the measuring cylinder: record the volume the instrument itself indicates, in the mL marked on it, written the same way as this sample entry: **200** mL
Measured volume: **5** mL
